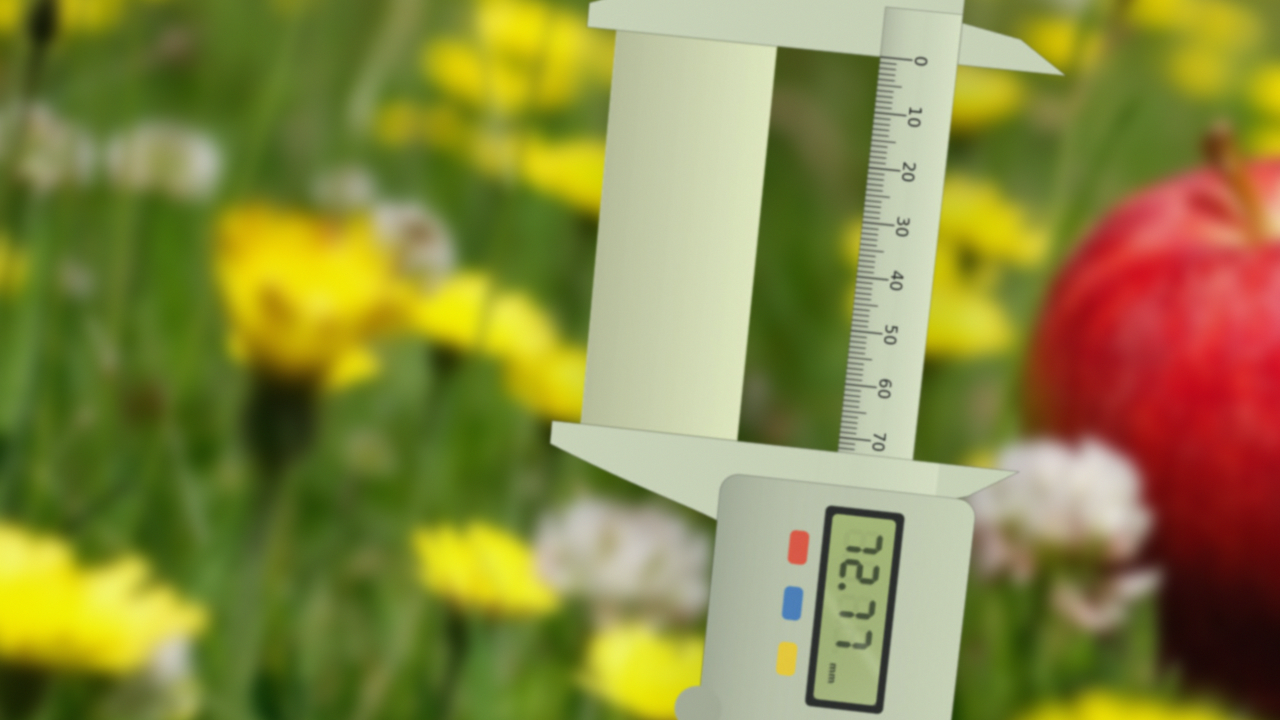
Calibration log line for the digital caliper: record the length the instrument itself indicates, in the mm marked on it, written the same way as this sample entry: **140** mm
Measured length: **72.77** mm
